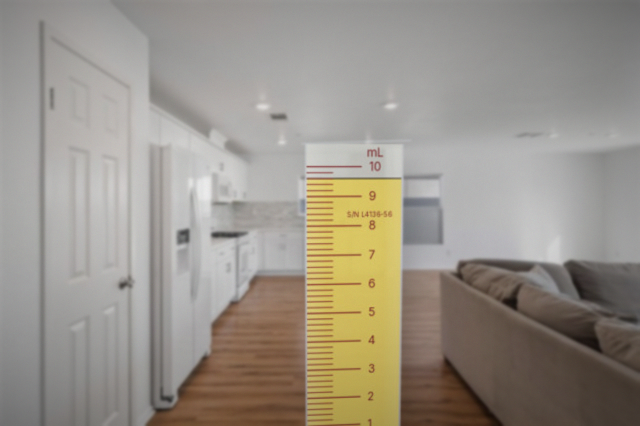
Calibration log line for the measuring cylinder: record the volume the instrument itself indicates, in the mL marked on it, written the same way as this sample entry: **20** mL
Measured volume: **9.6** mL
